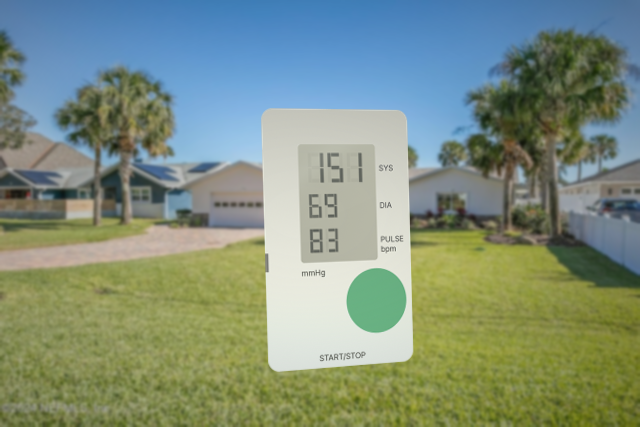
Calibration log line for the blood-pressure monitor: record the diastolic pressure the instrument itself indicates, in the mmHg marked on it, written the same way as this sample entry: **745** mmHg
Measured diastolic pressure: **69** mmHg
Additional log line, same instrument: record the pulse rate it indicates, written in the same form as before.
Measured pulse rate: **83** bpm
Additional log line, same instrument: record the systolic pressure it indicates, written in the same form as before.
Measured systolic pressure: **151** mmHg
